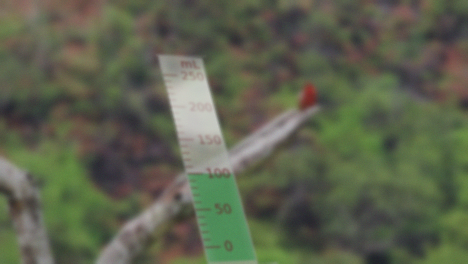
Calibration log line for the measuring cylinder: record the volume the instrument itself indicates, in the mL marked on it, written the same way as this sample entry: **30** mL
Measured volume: **100** mL
